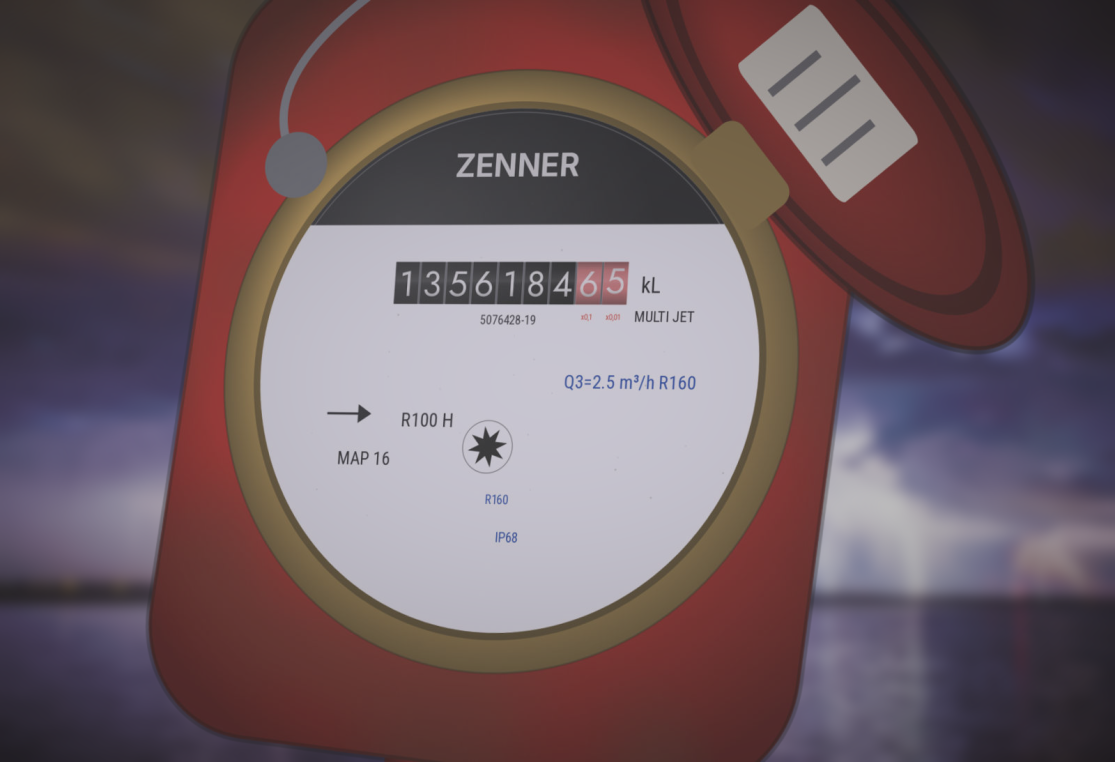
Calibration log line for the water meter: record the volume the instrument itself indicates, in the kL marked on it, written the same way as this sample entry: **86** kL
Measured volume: **1356184.65** kL
